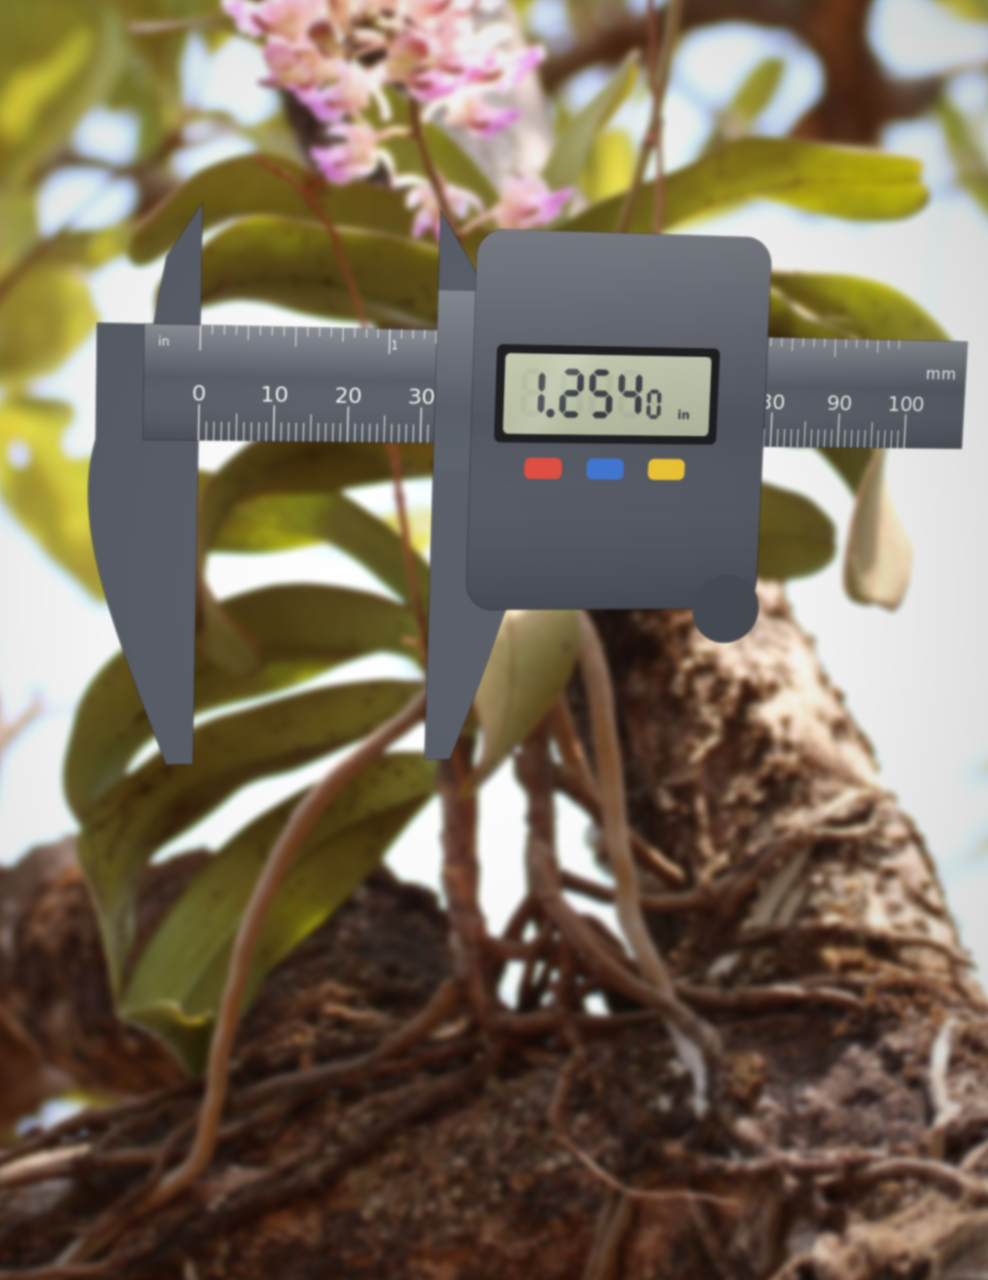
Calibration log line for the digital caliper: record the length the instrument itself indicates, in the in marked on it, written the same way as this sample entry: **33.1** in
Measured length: **1.2540** in
